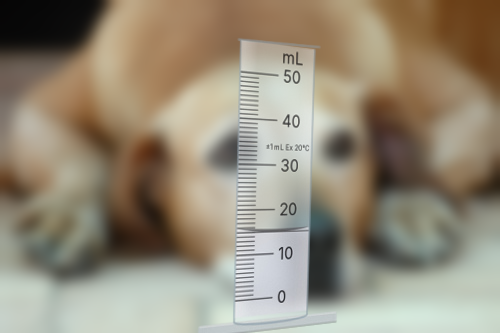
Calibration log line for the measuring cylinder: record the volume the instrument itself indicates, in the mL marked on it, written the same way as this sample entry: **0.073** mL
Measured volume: **15** mL
